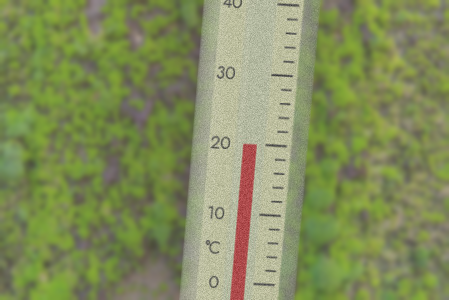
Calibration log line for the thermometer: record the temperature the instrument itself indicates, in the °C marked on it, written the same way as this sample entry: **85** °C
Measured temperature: **20** °C
